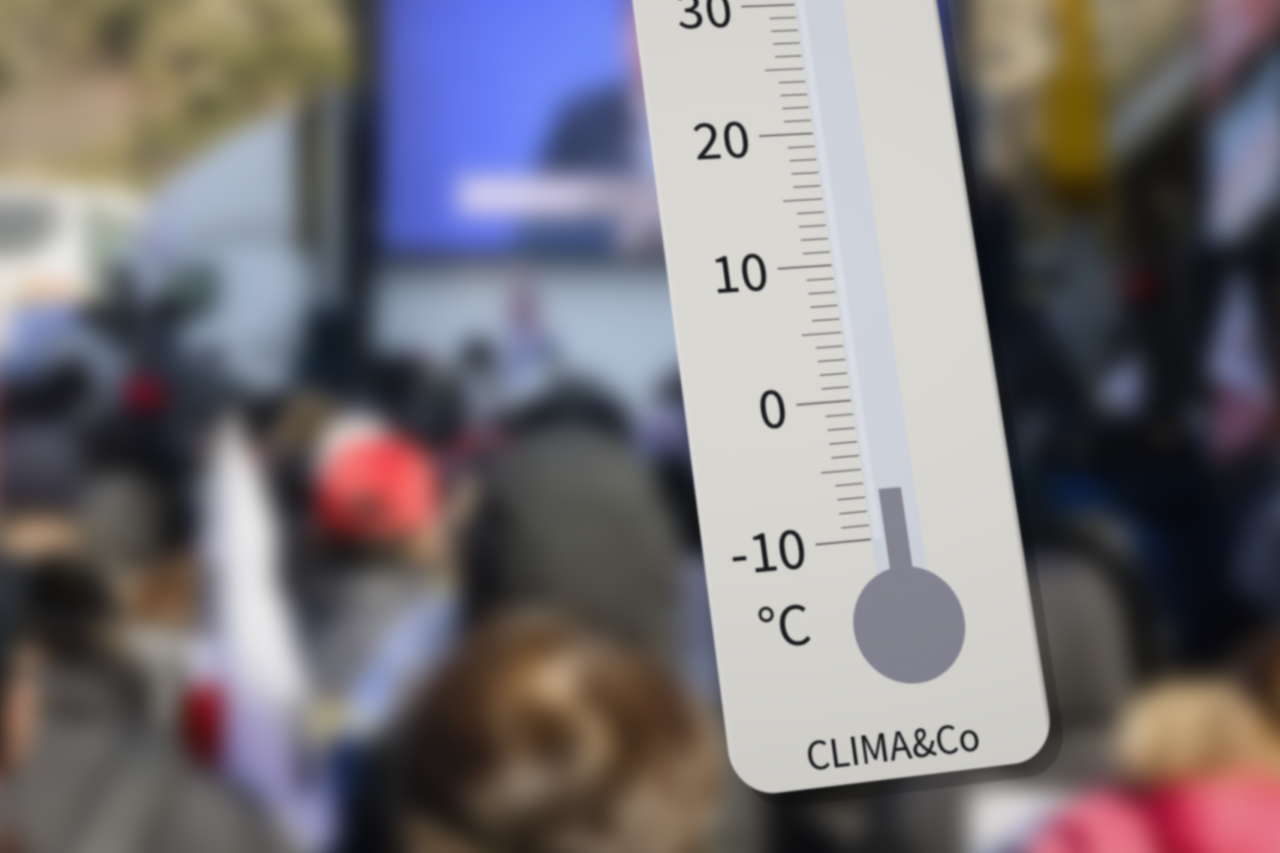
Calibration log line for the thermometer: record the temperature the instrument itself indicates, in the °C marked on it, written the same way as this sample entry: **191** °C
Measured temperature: **-6.5** °C
